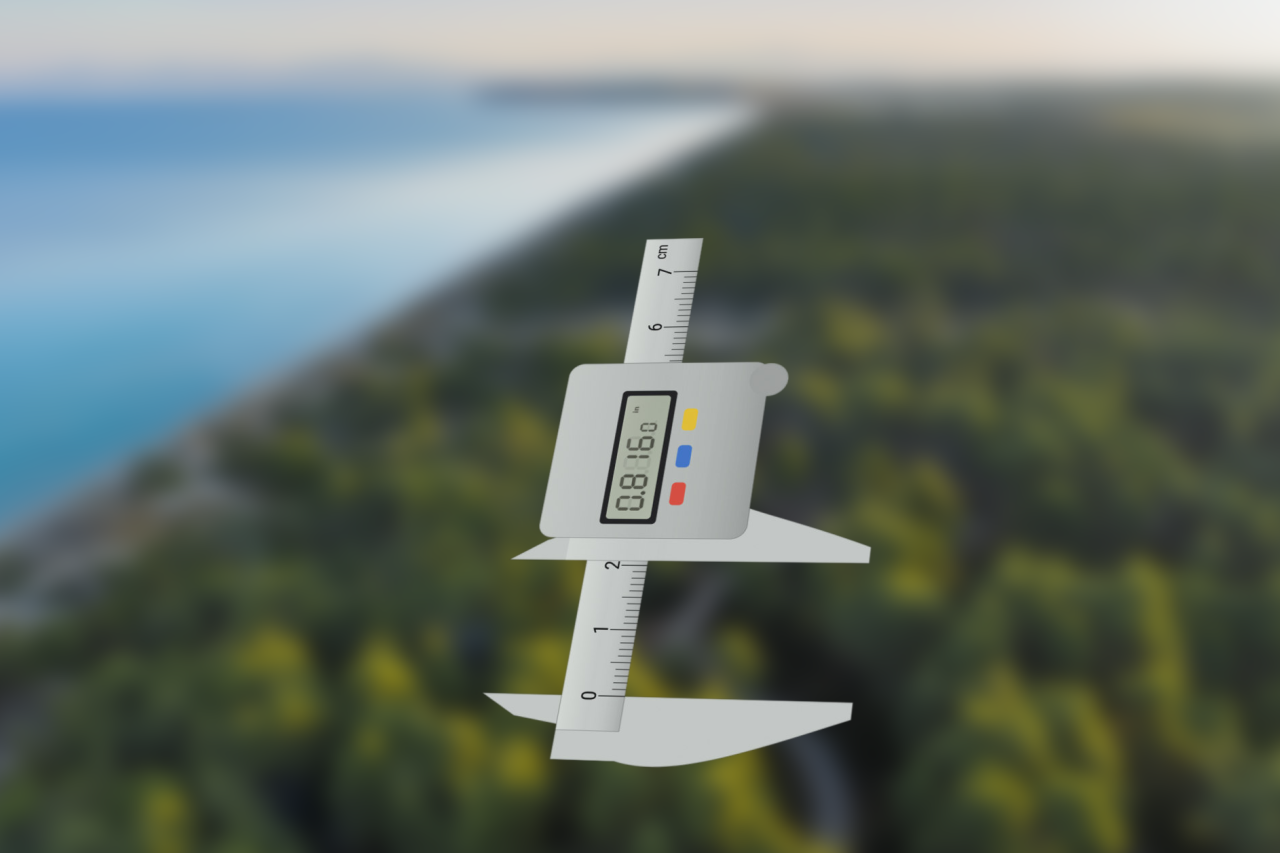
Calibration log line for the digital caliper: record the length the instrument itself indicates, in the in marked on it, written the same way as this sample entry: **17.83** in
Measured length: **0.8160** in
